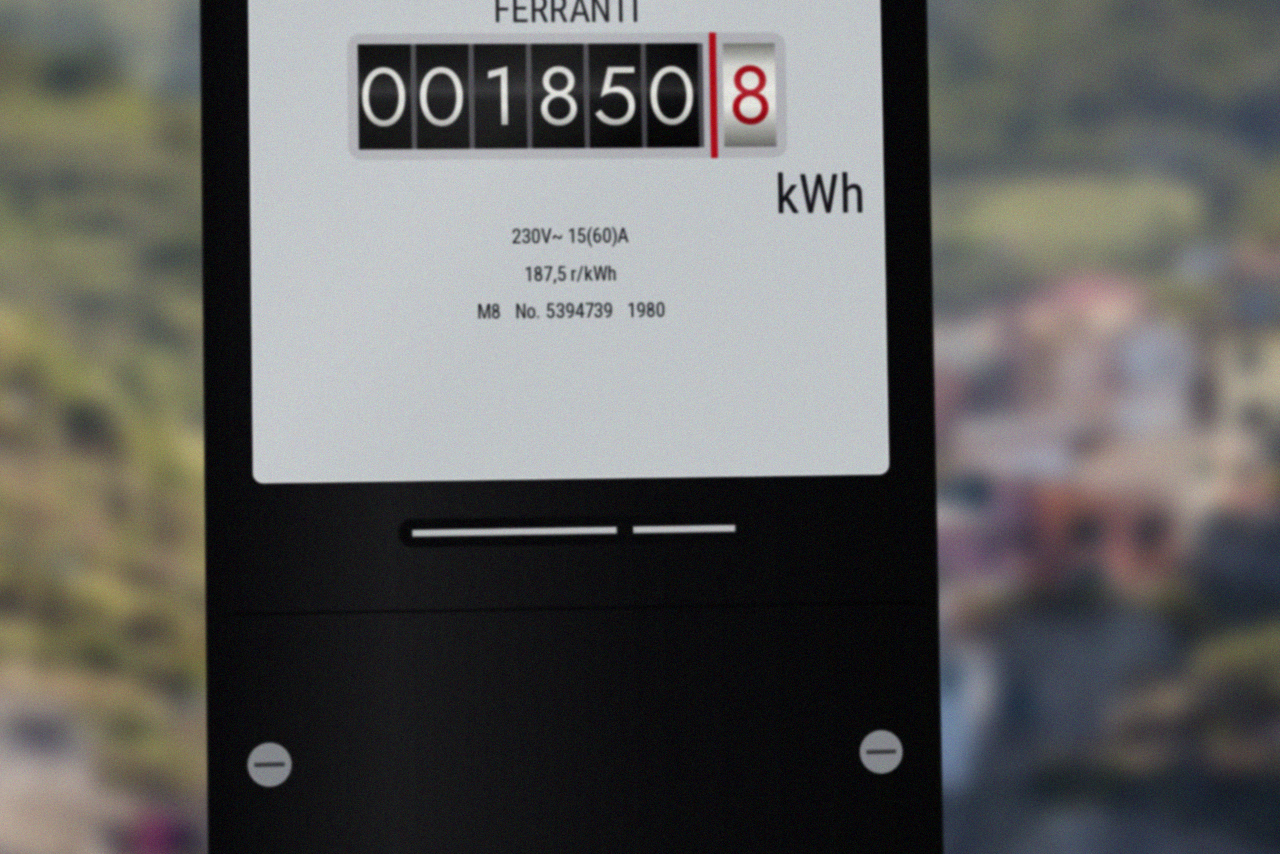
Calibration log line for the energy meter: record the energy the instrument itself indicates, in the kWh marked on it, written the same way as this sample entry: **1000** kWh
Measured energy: **1850.8** kWh
